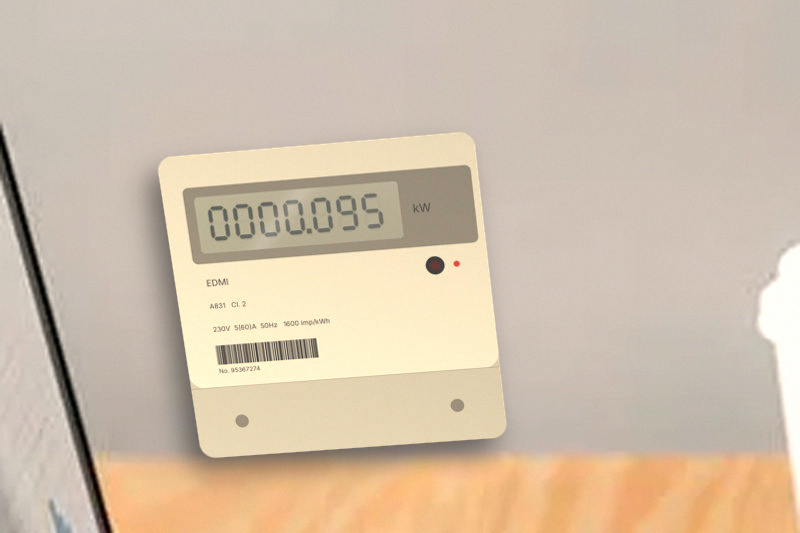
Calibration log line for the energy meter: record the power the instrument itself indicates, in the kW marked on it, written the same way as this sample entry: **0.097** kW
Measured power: **0.095** kW
